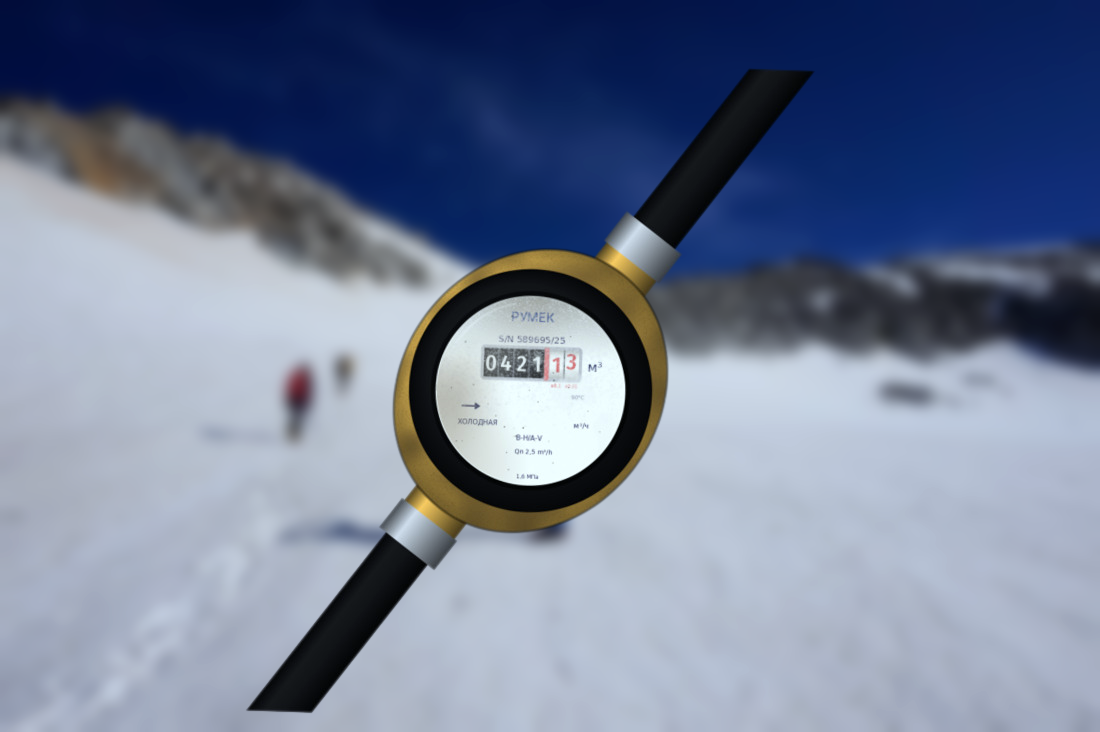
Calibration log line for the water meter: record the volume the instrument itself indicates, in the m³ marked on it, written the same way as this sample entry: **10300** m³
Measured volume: **421.13** m³
